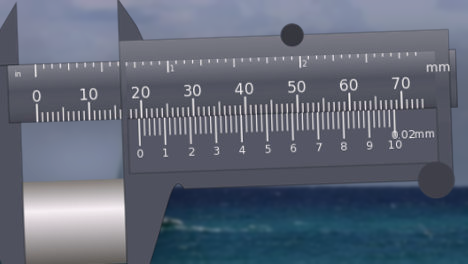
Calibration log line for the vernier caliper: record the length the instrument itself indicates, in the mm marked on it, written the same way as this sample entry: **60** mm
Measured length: **19.5** mm
